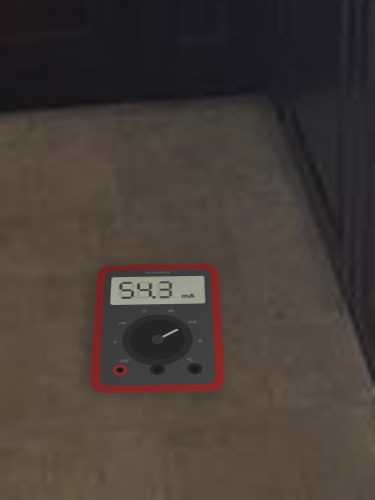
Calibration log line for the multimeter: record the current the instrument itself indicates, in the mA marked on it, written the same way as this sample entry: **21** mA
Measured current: **54.3** mA
